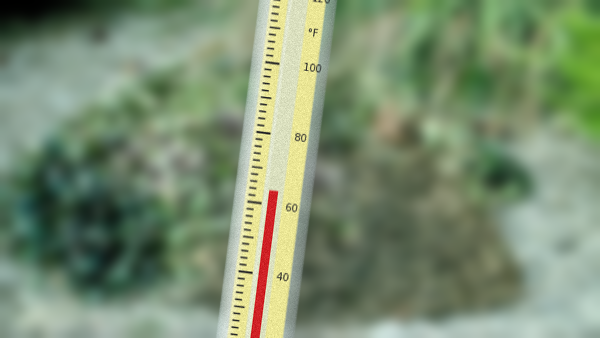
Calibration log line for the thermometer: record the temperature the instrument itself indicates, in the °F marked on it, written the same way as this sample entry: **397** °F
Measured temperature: **64** °F
